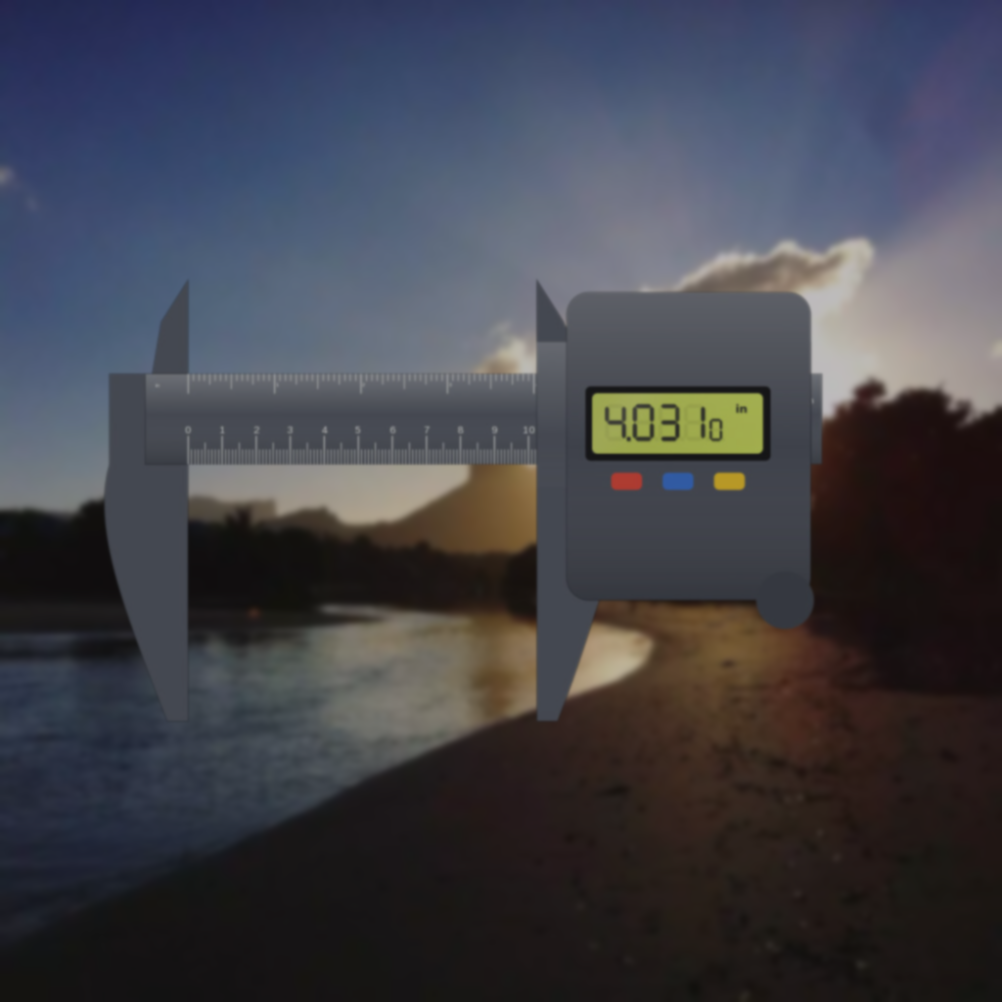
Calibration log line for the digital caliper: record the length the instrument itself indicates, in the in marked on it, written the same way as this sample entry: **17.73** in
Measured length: **4.0310** in
